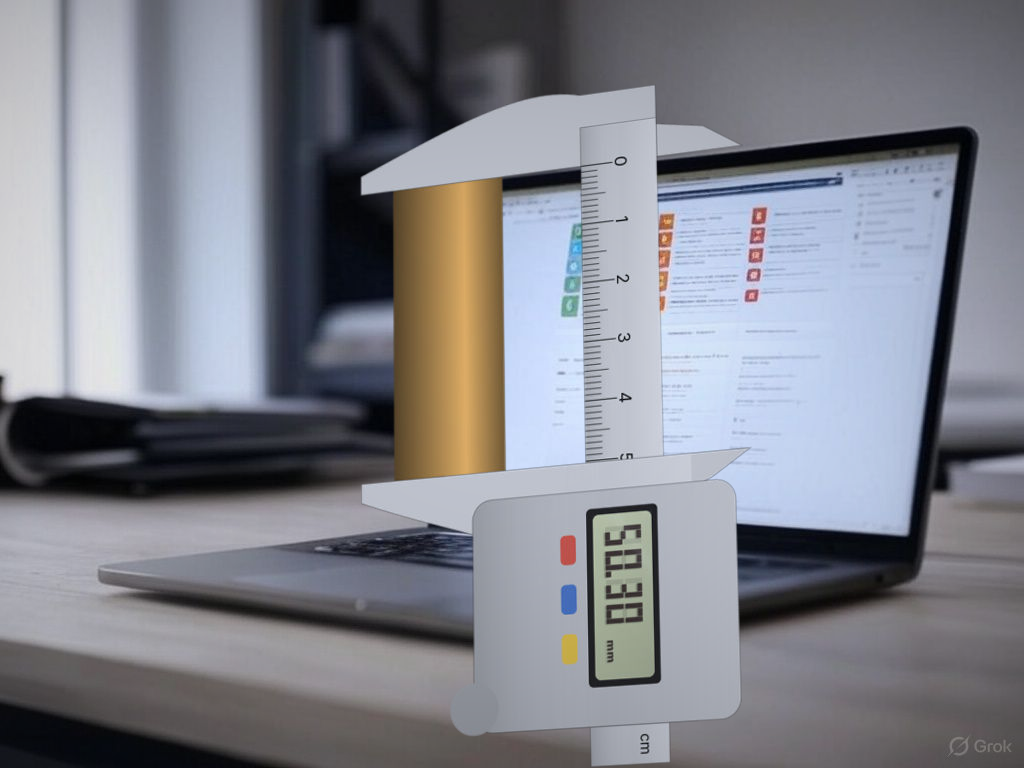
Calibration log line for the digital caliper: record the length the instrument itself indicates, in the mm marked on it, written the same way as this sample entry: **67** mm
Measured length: **50.30** mm
